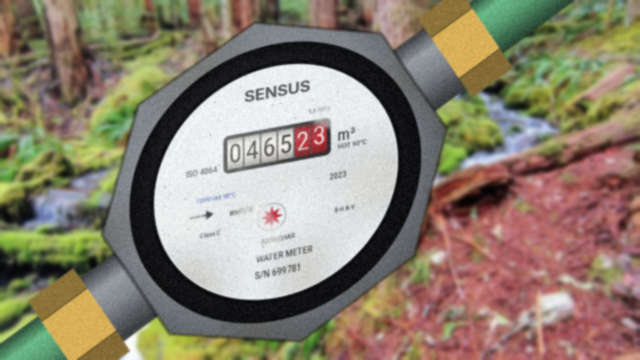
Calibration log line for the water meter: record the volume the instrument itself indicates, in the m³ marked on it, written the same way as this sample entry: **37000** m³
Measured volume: **465.23** m³
